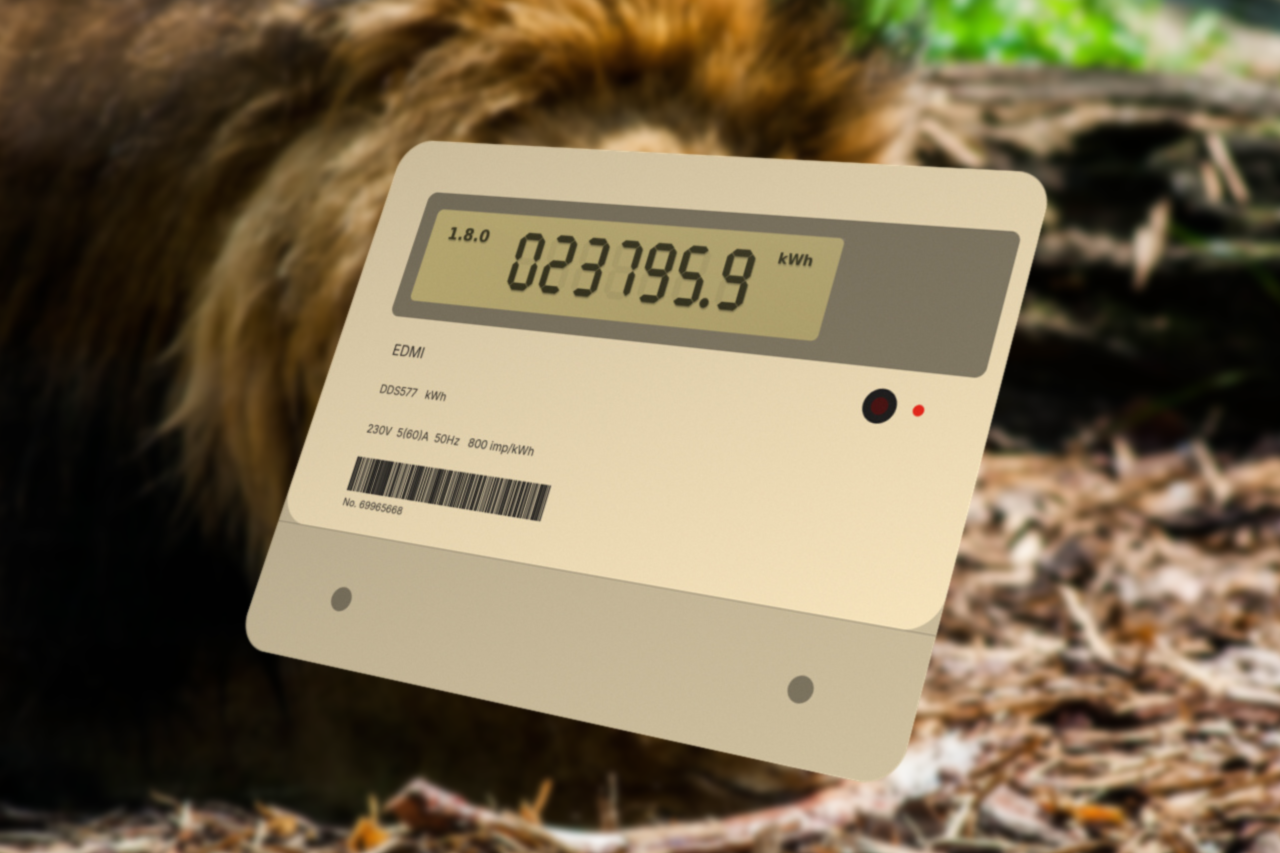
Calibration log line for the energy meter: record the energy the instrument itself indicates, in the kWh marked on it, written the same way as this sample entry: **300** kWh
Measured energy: **23795.9** kWh
